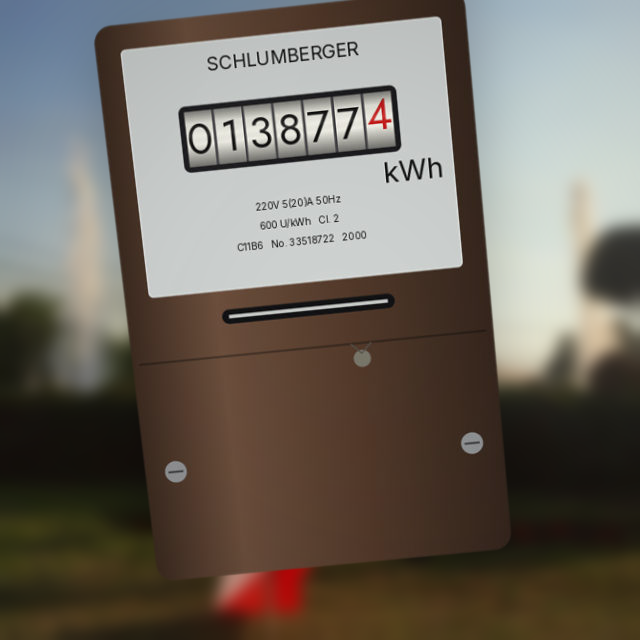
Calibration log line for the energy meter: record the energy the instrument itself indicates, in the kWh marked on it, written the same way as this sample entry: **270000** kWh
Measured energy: **13877.4** kWh
